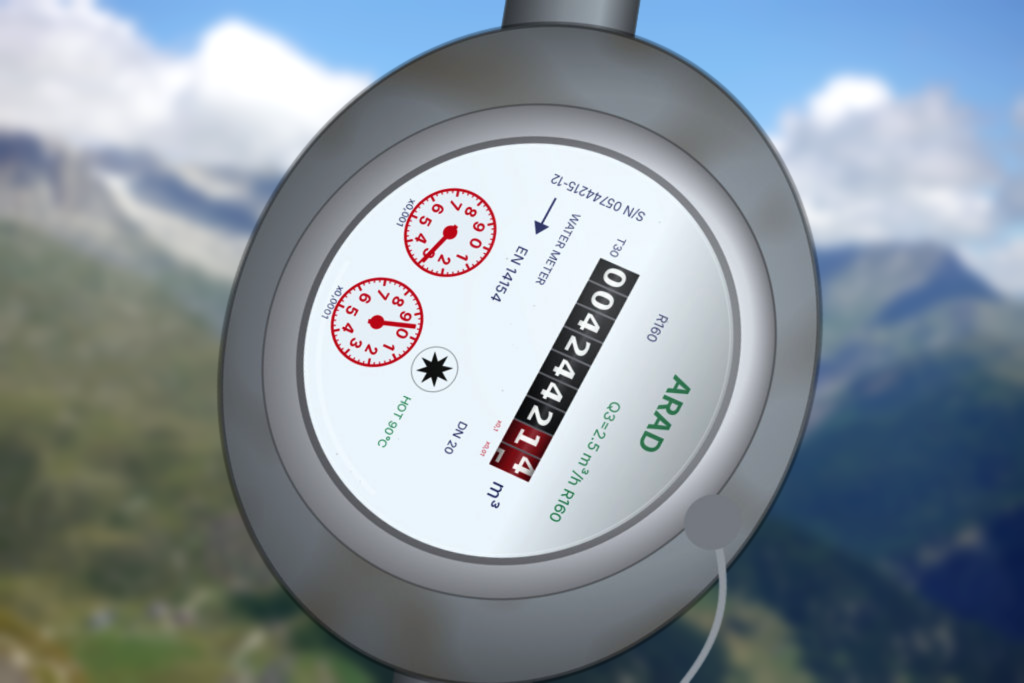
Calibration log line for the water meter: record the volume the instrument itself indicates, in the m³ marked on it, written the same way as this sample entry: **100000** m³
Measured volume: **42442.1429** m³
